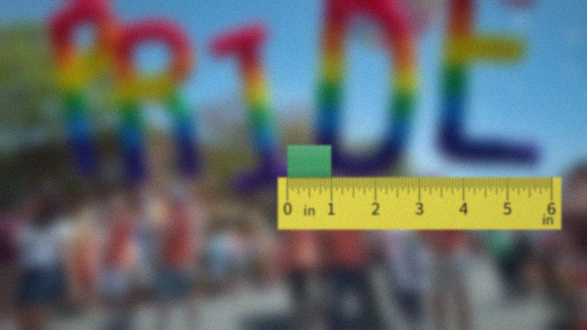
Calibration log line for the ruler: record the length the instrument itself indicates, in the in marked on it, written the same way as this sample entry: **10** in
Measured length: **1** in
